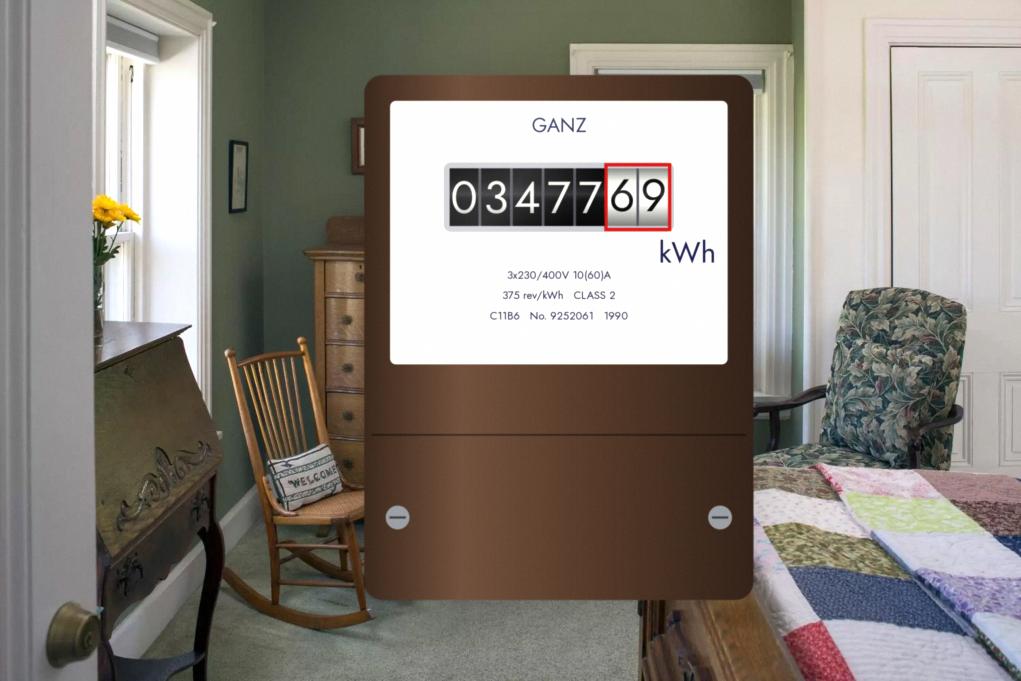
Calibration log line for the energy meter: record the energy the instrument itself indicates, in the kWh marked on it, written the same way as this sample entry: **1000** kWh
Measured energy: **3477.69** kWh
